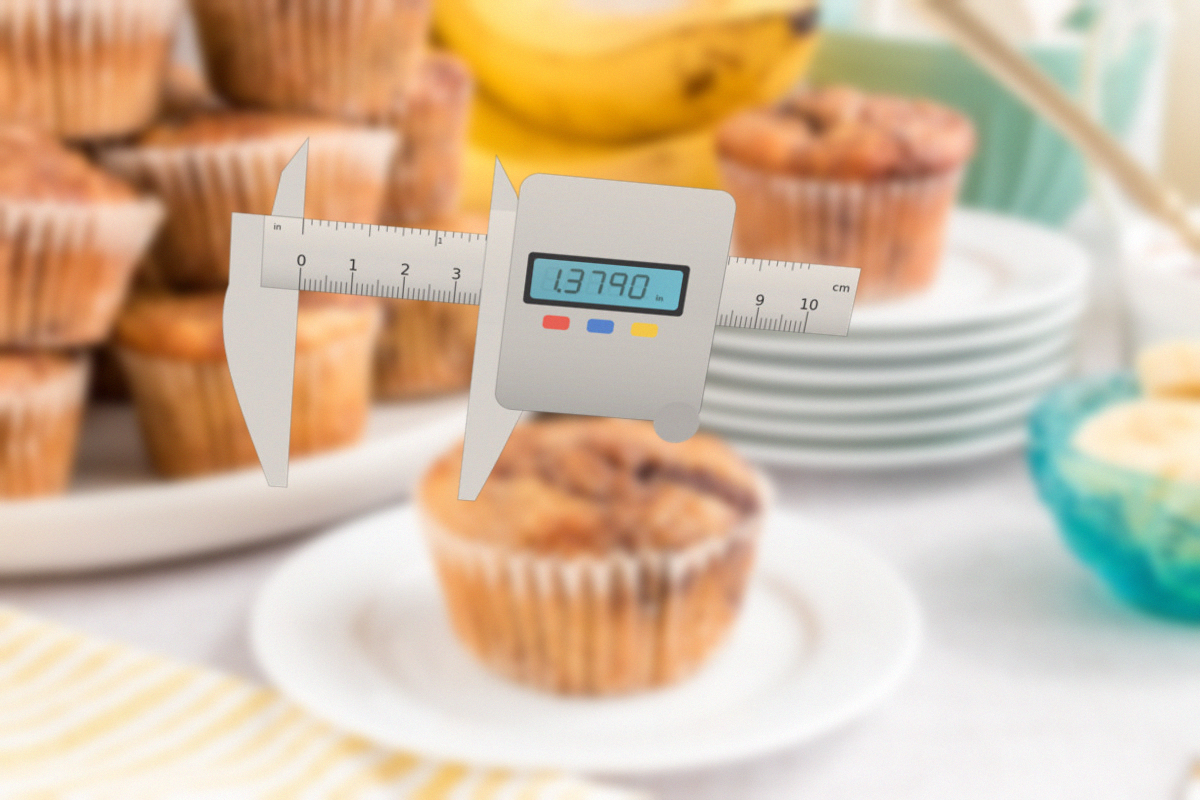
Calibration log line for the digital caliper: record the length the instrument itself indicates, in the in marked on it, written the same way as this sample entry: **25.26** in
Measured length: **1.3790** in
